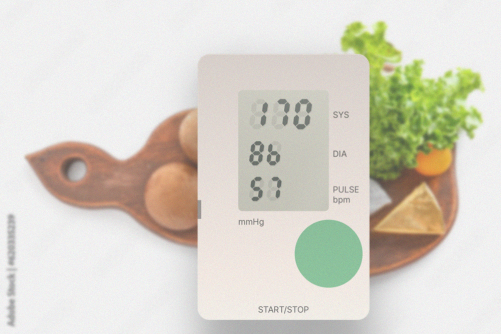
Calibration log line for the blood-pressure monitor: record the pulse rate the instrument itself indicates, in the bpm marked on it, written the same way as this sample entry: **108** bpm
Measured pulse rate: **57** bpm
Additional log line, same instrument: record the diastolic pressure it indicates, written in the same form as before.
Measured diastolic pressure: **86** mmHg
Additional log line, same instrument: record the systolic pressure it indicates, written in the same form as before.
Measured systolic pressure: **170** mmHg
